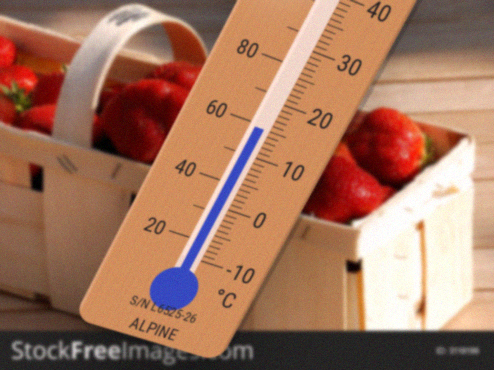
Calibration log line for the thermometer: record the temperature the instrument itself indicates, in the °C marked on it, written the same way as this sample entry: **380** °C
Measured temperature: **15** °C
